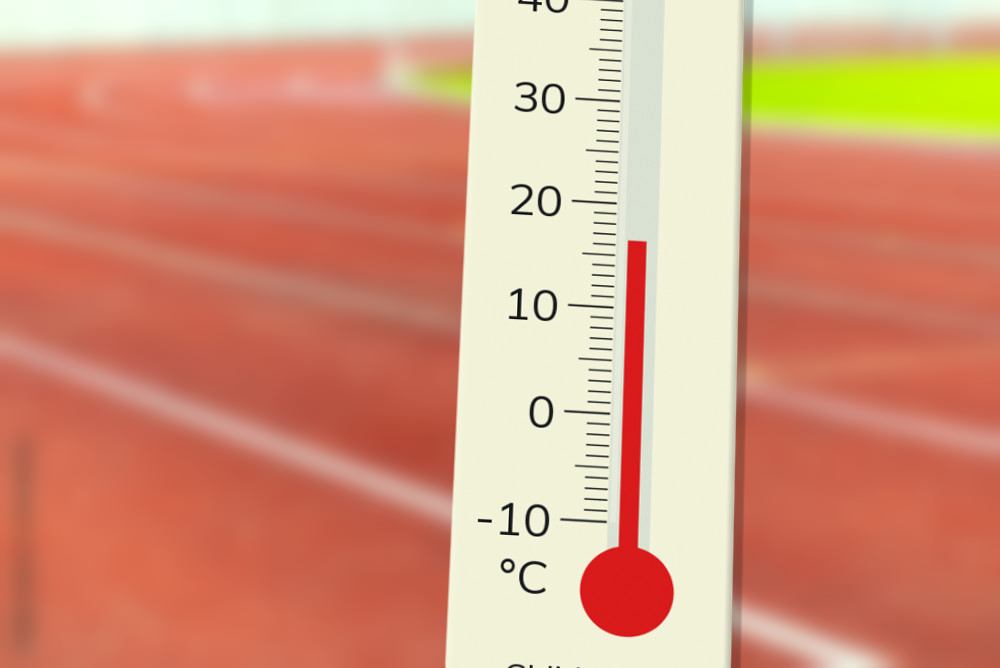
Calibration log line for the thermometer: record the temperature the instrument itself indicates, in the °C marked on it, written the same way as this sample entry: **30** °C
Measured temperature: **16.5** °C
